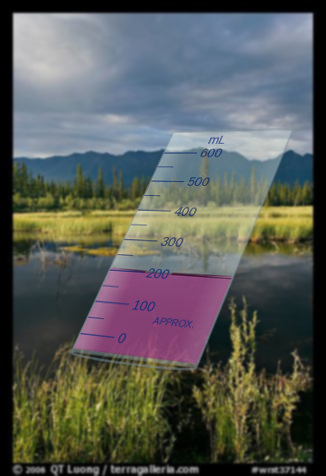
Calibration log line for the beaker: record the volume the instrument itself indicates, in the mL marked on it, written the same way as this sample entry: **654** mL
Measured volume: **200** mL
